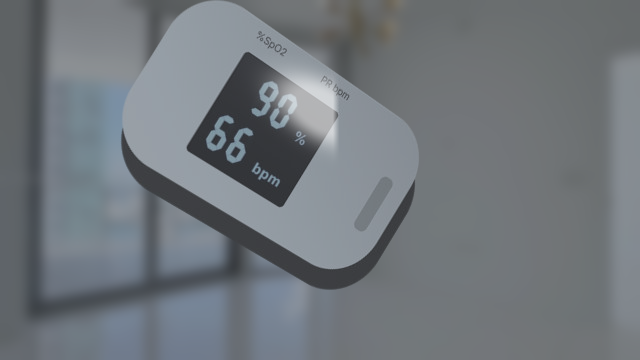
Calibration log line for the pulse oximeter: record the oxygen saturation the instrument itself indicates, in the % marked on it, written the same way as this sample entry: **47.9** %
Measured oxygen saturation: **90** %
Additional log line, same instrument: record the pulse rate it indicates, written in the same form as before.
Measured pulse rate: **66** bpm
